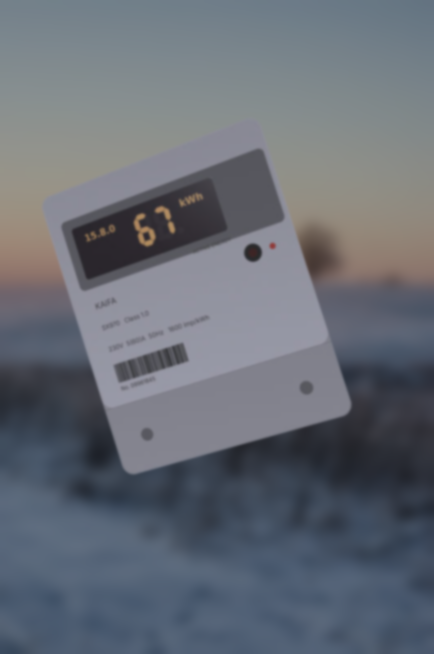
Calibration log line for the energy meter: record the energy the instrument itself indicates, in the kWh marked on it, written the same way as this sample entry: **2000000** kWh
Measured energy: **67** kWh
